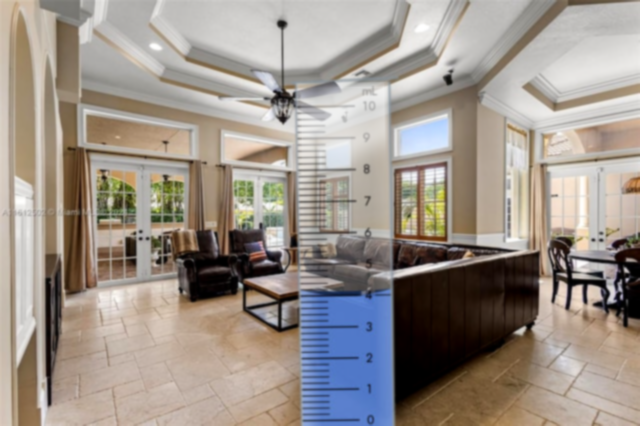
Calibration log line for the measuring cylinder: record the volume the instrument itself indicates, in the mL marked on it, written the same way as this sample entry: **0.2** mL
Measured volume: **4** mL
